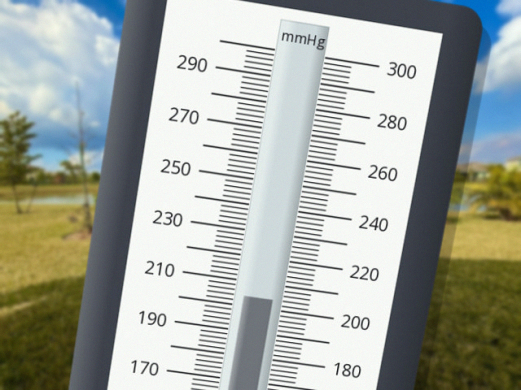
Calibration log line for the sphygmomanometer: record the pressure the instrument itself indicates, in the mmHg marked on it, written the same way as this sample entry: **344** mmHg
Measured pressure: **204** mmHg
